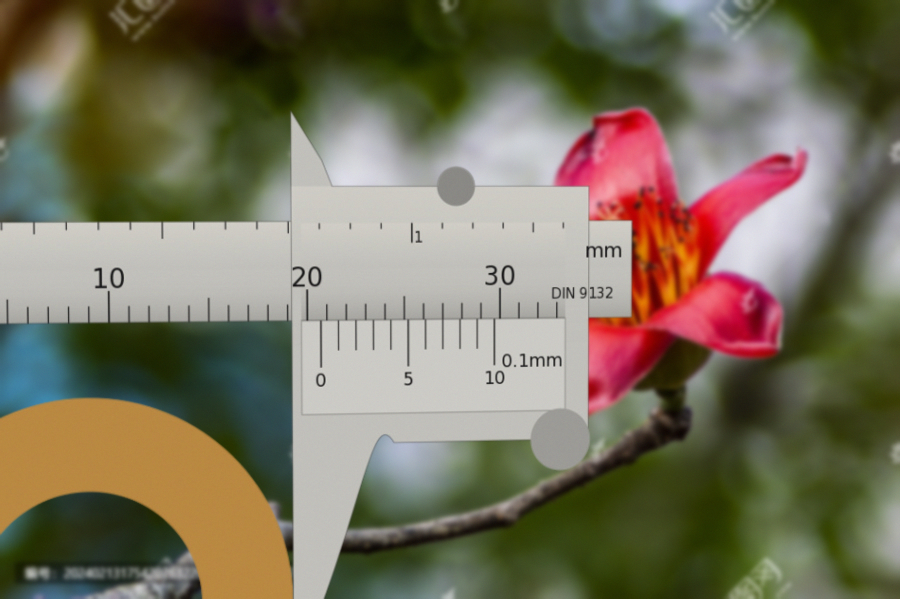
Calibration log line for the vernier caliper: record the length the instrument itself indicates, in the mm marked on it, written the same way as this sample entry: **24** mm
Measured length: **20.7** mm
